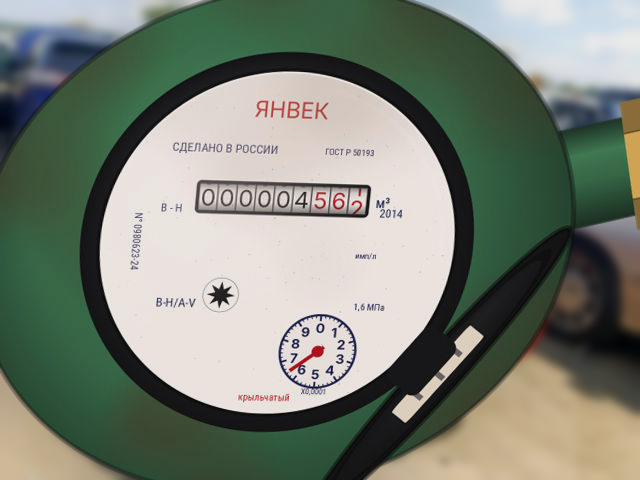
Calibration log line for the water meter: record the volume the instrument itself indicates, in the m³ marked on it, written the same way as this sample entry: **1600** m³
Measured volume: **4.5616** m³
